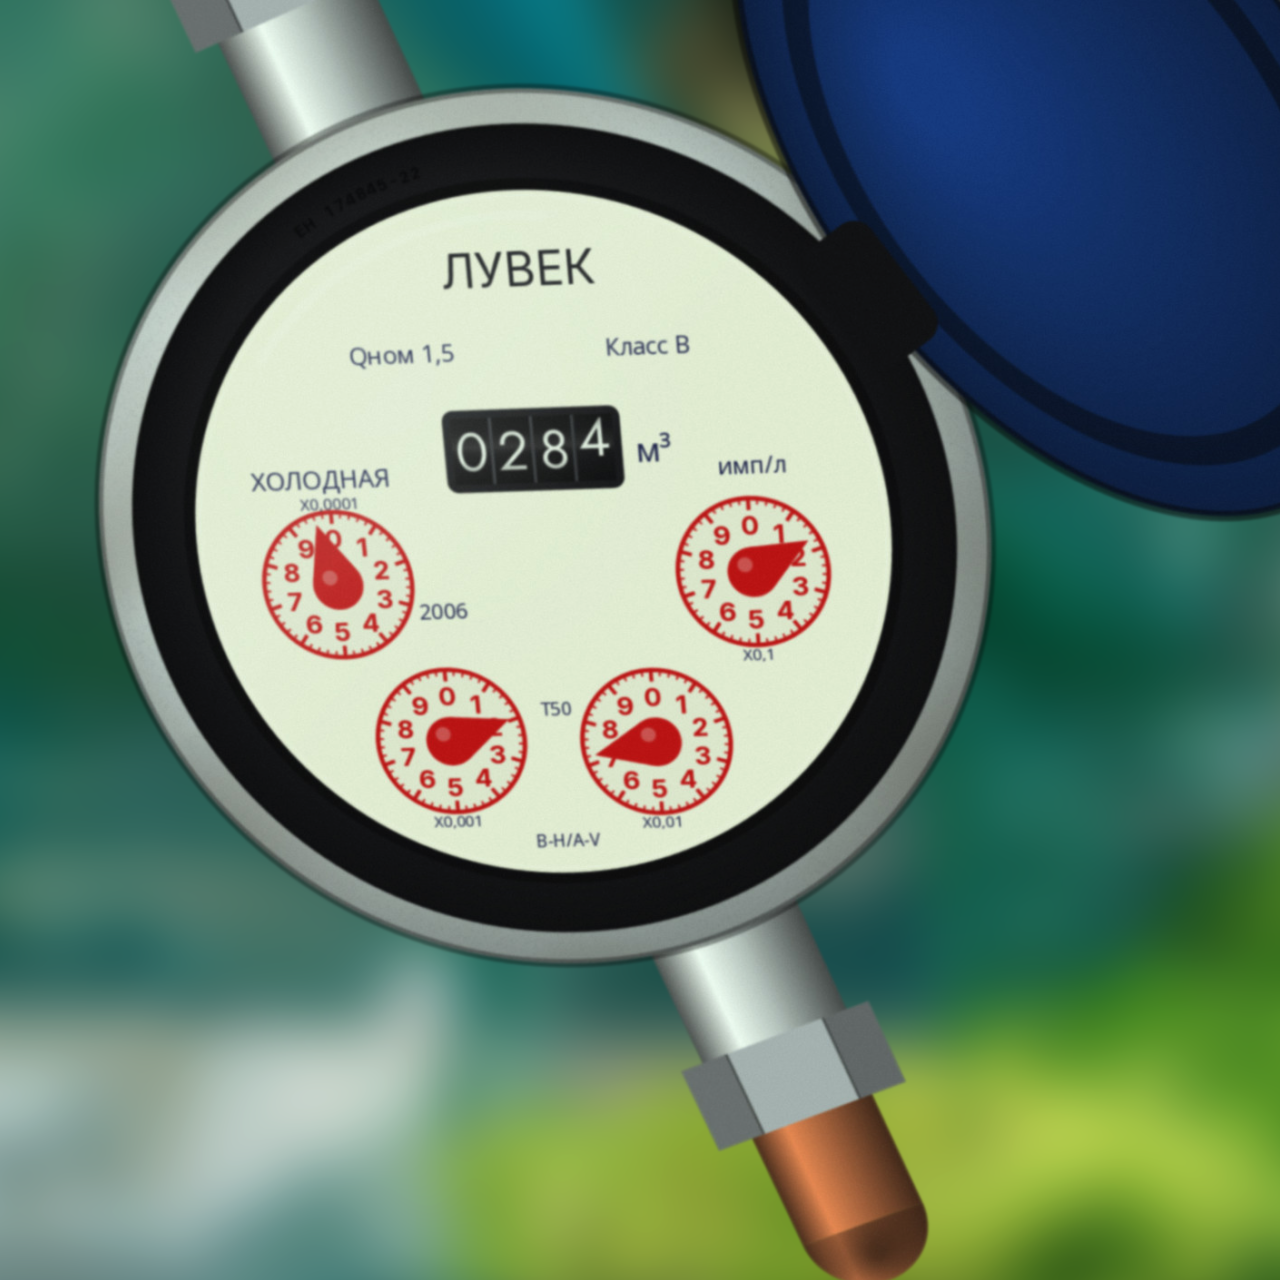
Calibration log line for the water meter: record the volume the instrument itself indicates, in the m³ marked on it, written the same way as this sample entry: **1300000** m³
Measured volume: **284.1719** m³
